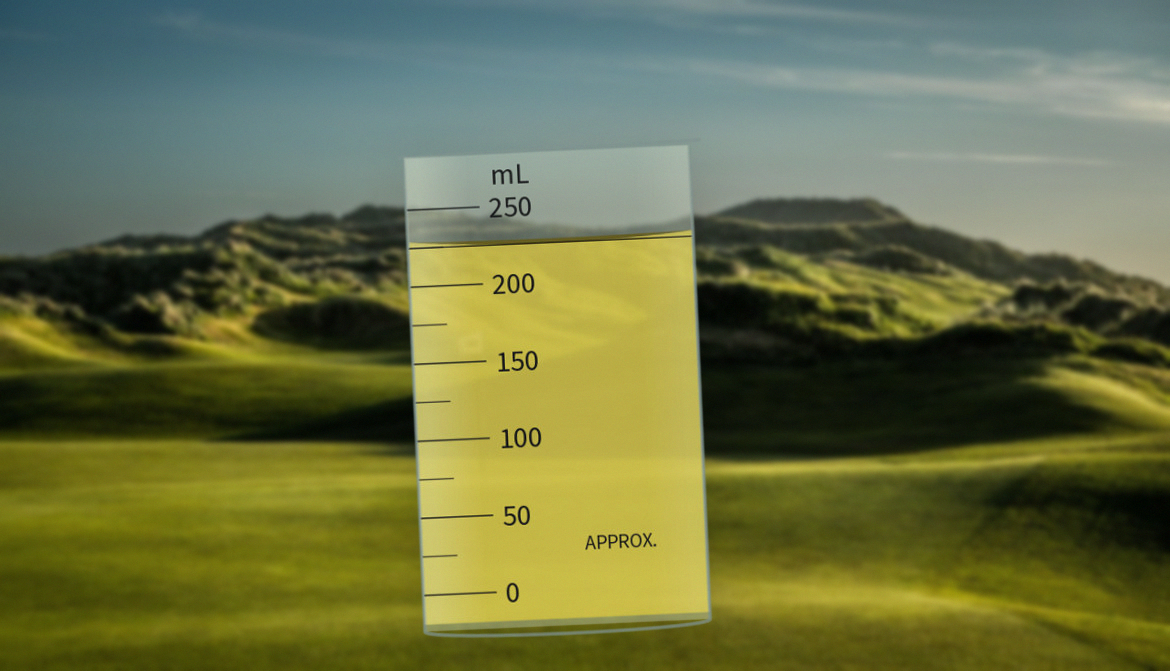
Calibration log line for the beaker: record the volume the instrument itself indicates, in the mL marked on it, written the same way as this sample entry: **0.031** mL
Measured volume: **225** mL
